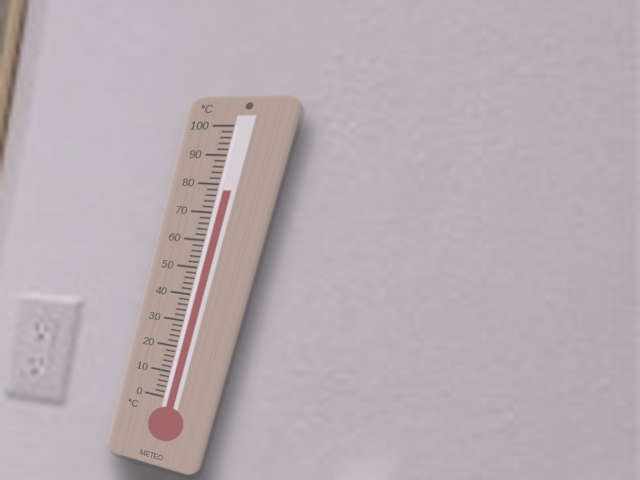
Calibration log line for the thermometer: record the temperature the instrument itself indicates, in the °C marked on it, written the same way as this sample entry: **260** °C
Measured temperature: **78** °C
